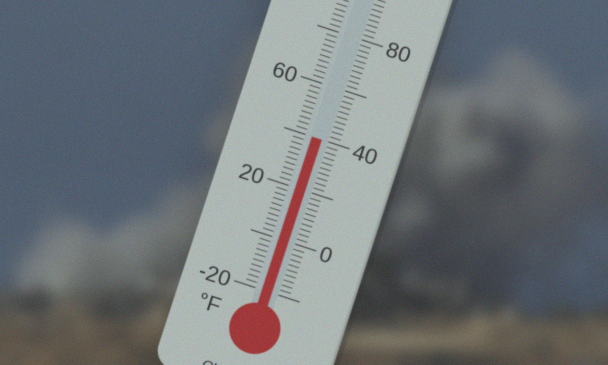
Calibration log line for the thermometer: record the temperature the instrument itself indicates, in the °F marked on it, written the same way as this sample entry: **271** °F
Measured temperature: **40** °F
